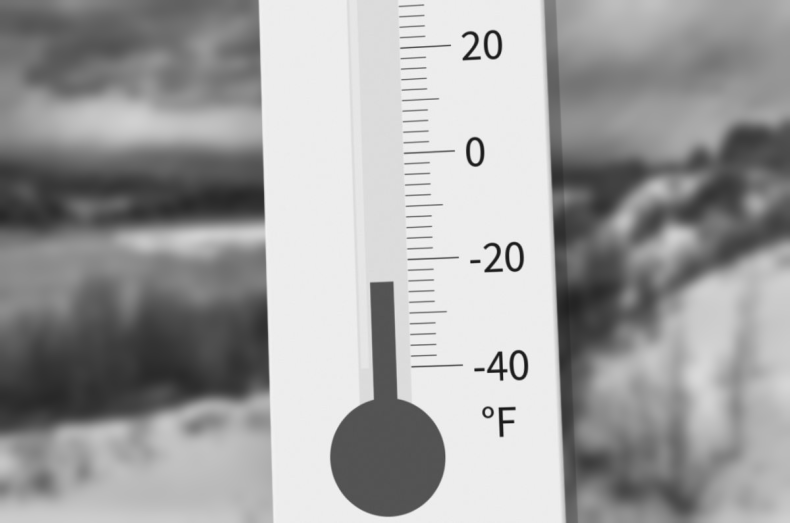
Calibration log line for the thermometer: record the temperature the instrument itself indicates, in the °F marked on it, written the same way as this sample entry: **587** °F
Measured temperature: **-24** °F
